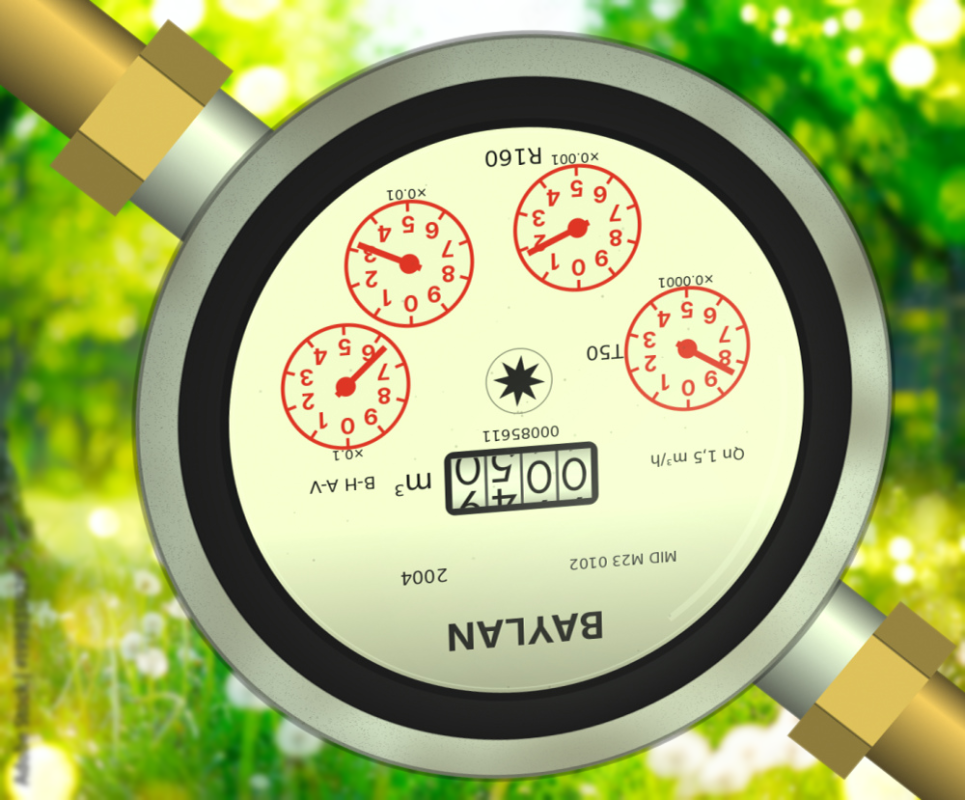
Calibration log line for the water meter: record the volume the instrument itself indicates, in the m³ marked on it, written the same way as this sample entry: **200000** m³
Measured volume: **49.6318** m³
